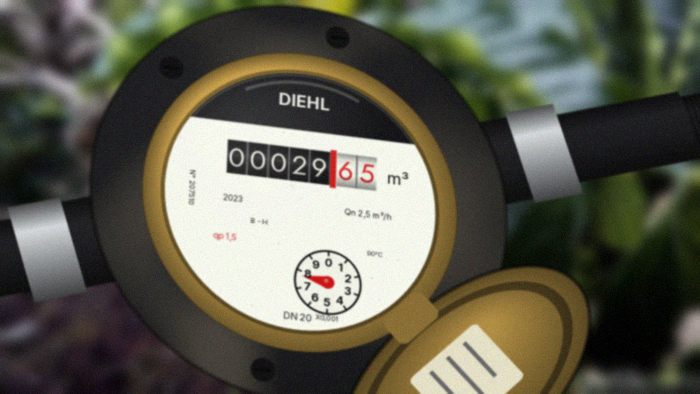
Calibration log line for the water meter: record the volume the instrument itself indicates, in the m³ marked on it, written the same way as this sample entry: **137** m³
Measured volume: **29.657** m³
